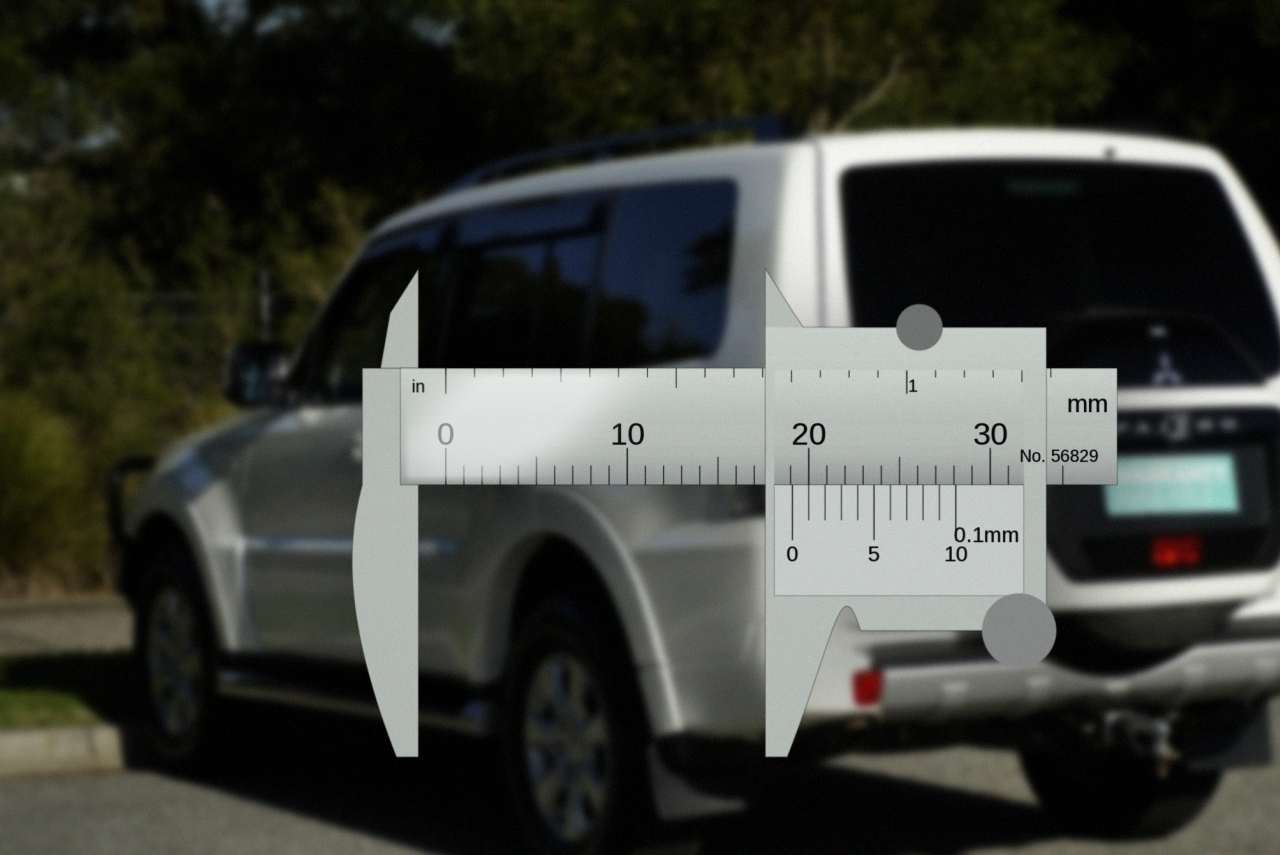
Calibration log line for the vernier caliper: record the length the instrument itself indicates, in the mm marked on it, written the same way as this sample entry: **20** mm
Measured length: **19.1** mm
